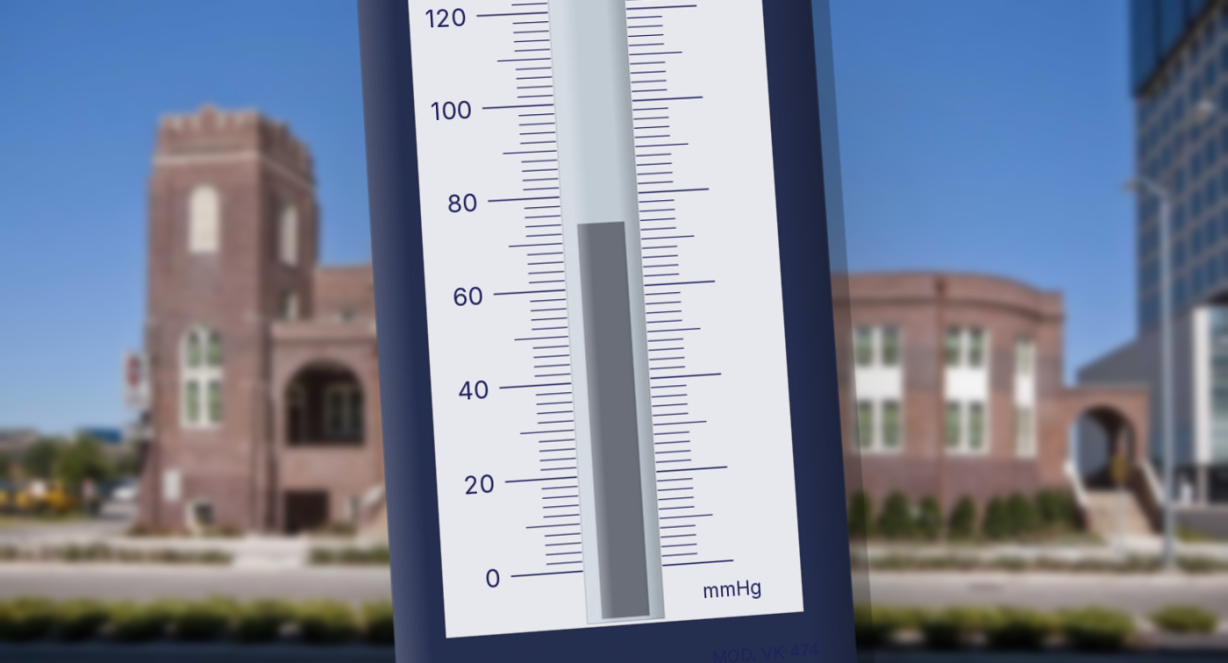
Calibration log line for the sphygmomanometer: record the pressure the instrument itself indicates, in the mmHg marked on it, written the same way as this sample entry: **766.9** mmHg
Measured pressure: **74** mmHg
